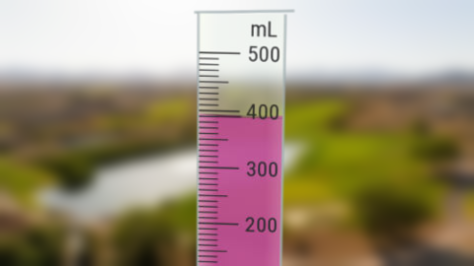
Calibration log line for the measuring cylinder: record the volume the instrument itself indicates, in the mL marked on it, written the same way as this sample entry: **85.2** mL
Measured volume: **390** mL
